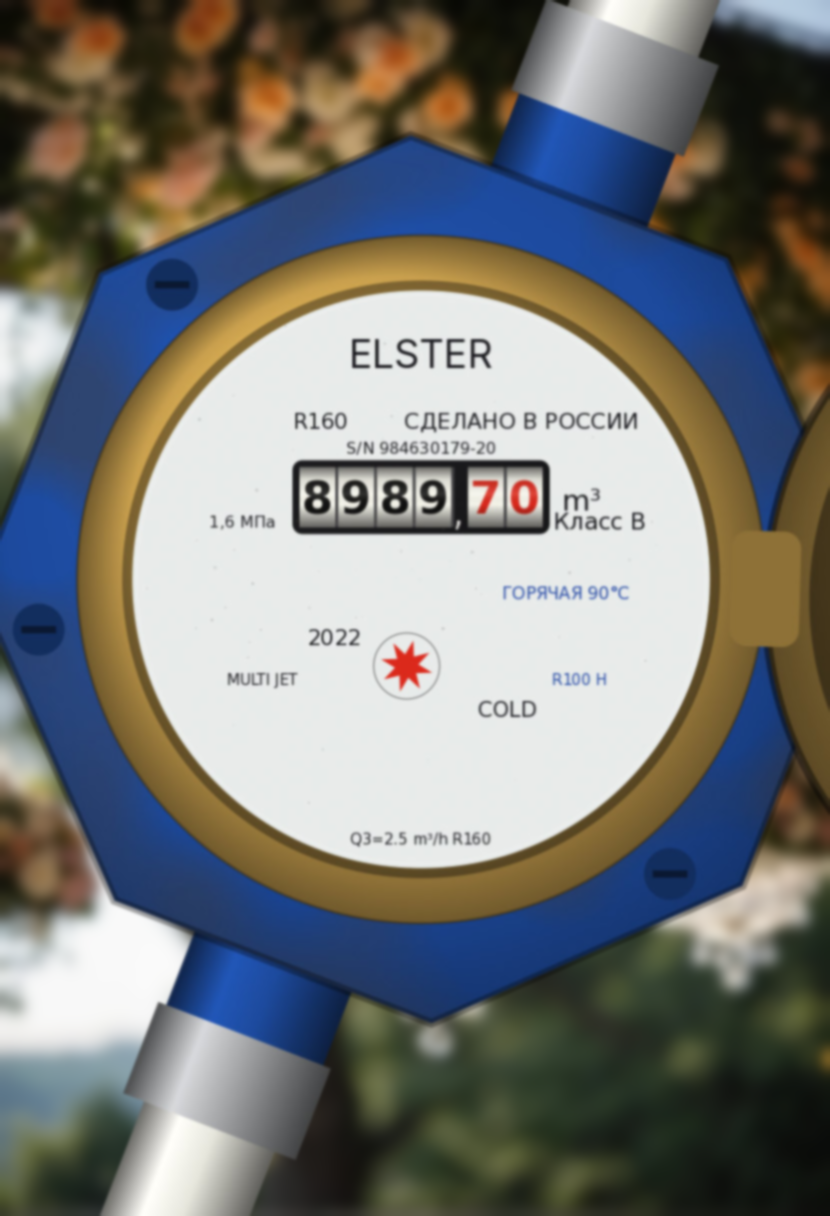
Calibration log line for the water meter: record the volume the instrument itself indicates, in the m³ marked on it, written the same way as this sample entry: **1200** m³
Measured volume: **8989.70** m³
